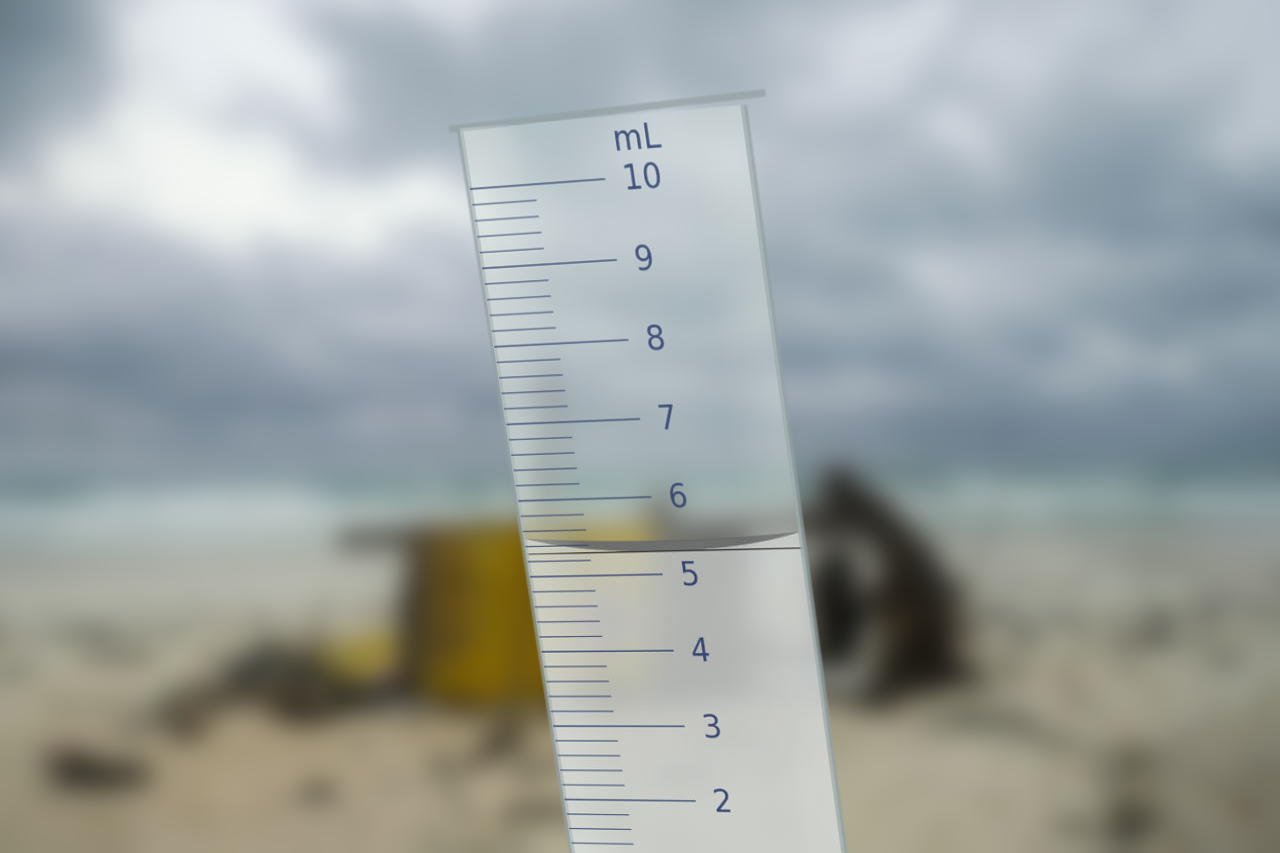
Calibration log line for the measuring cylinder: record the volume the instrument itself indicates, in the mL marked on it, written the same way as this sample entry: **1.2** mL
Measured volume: **5.3** mL
